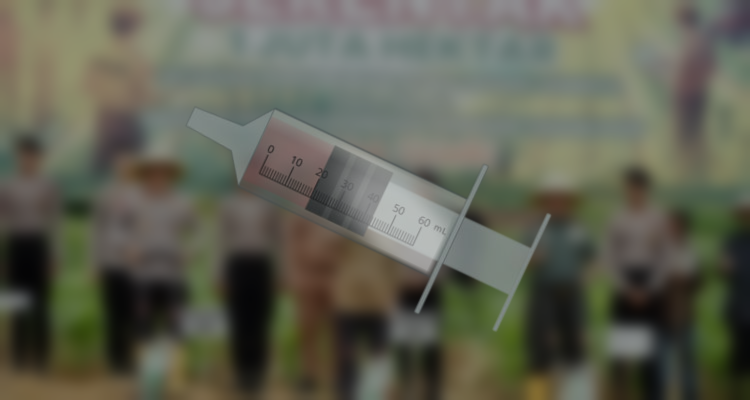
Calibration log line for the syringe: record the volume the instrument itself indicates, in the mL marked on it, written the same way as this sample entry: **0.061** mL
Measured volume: **20** mL
